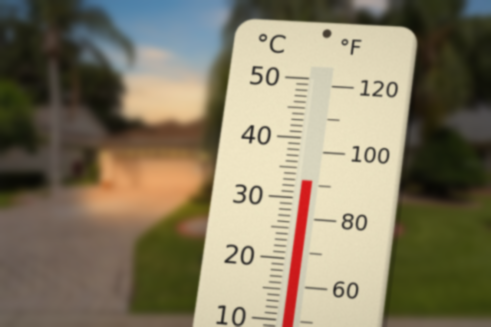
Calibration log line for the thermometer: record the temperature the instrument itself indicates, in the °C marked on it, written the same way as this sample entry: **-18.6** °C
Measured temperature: **33** °C
